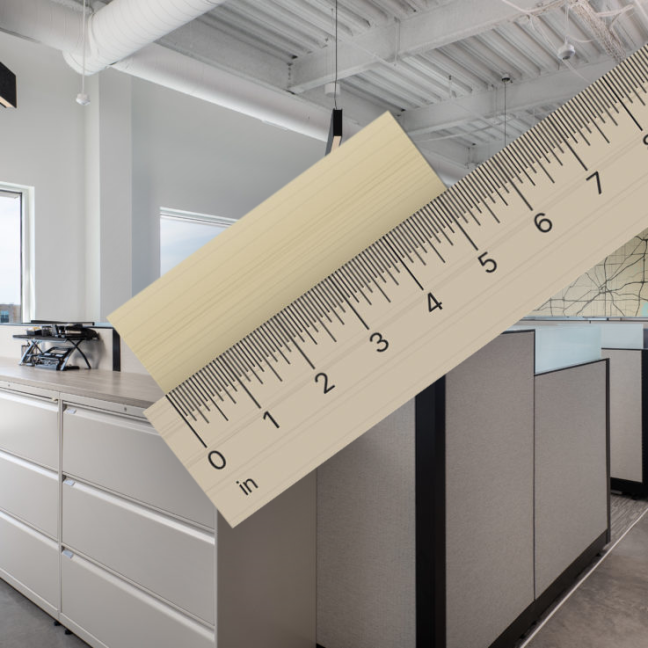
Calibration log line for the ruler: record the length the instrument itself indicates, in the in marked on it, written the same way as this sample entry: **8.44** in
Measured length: **5.1875** in
